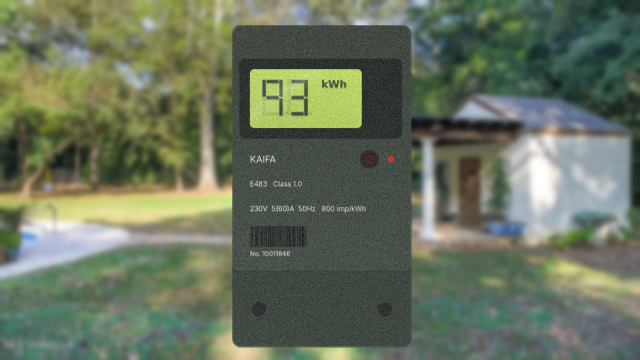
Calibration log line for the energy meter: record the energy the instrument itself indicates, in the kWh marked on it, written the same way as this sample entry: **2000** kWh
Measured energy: **93** kWh
